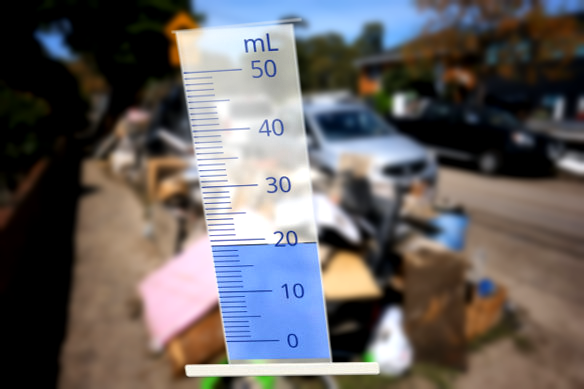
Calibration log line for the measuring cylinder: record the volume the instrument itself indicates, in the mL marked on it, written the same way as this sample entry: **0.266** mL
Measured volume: **19** mL
